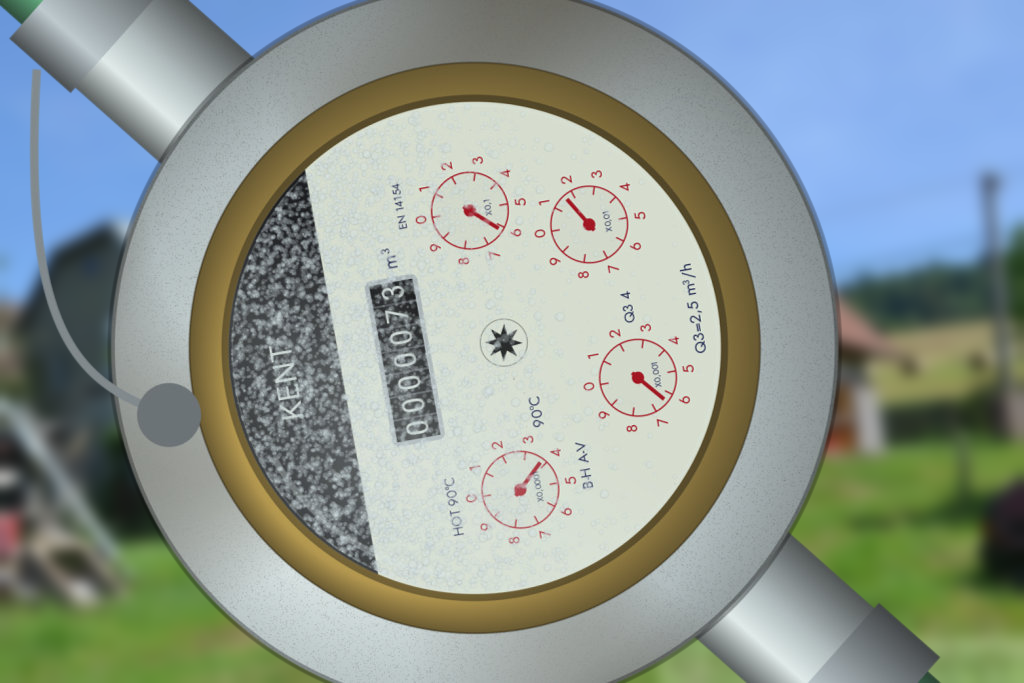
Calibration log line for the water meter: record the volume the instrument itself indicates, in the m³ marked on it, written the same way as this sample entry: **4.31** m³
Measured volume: **73.6163** m³
